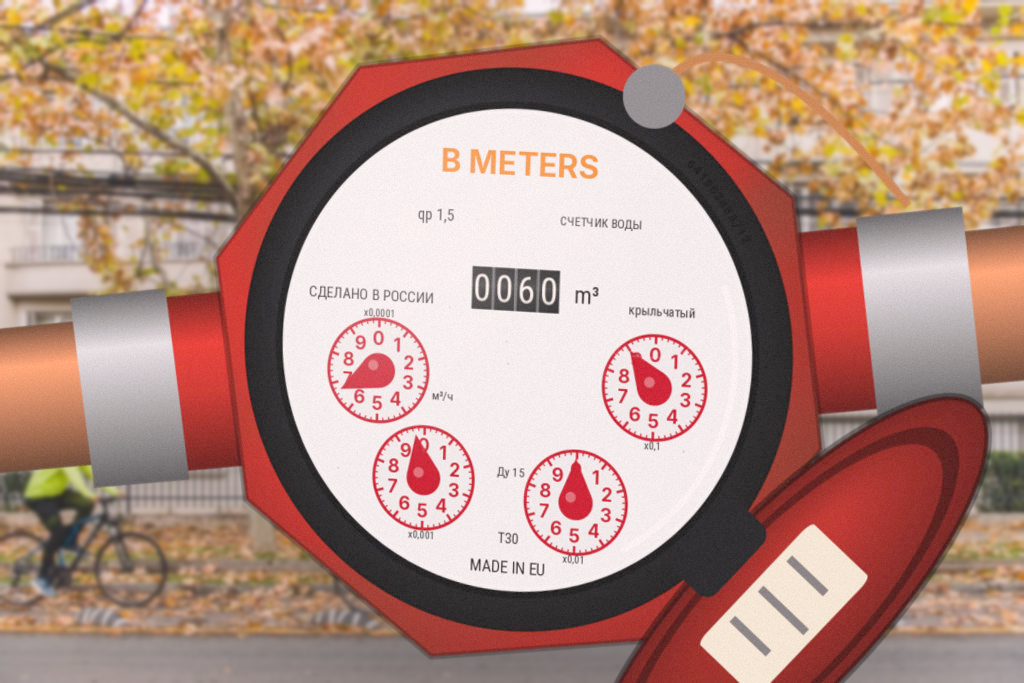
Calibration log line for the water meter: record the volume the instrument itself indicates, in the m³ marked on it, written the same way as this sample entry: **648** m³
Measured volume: **60.8996** m³
